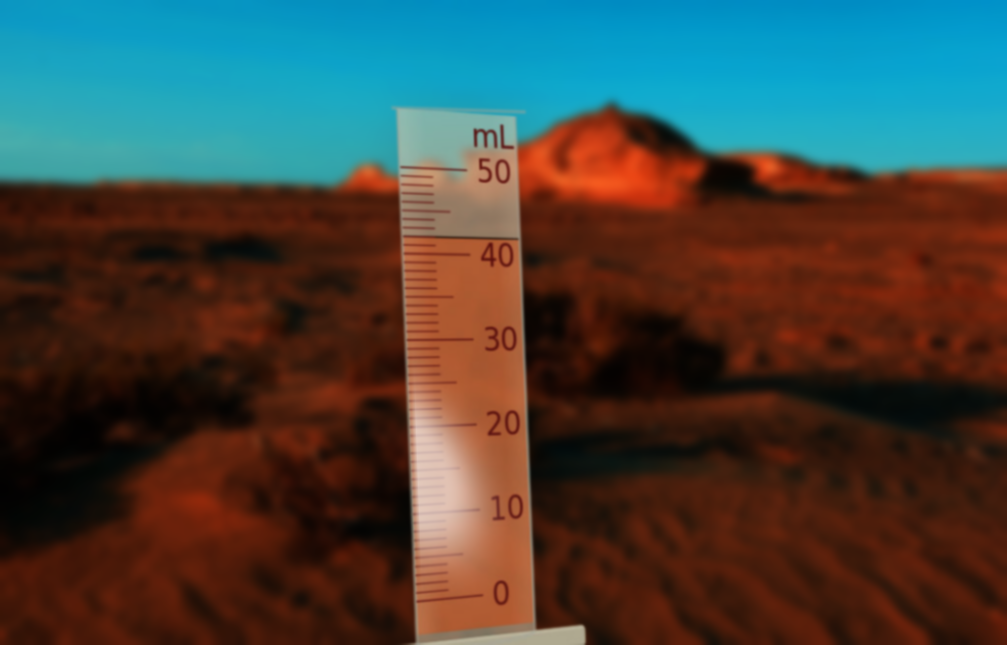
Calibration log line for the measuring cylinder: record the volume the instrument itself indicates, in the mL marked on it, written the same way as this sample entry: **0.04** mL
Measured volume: **42** mL
